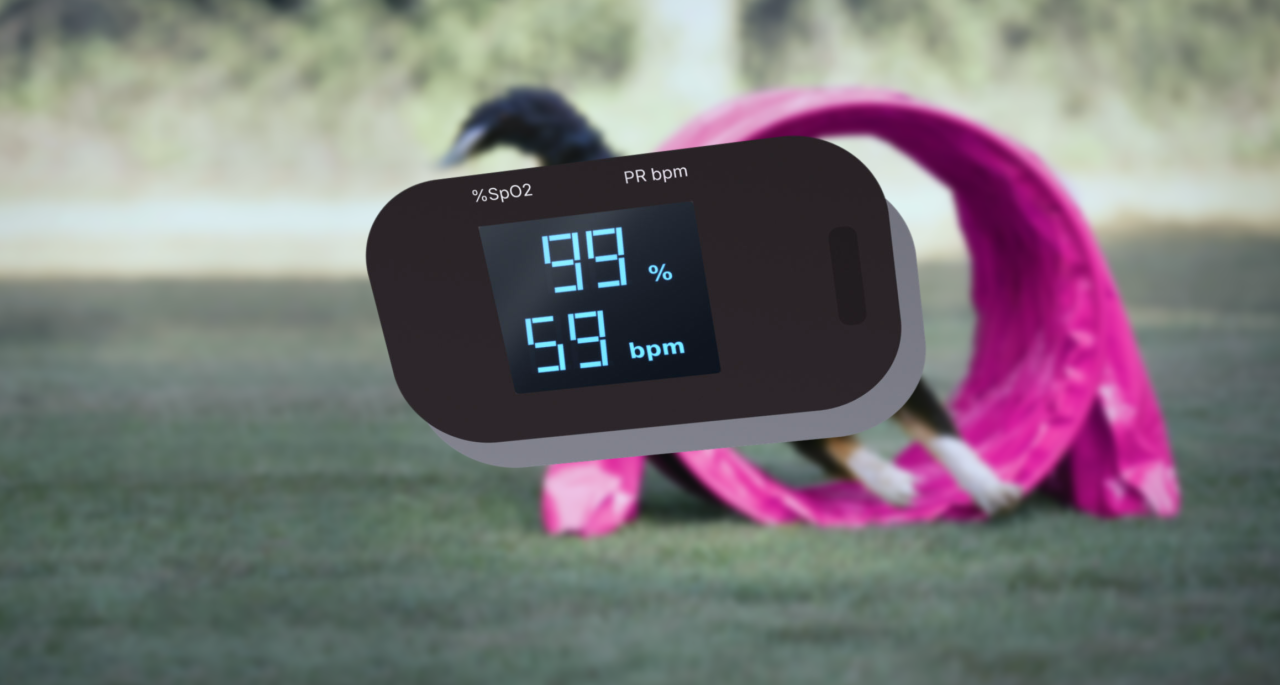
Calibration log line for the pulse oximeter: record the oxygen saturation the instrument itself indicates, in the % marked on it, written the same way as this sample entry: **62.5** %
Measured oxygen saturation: **99** %
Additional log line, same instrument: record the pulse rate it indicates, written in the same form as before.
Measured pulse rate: **59** bpm
